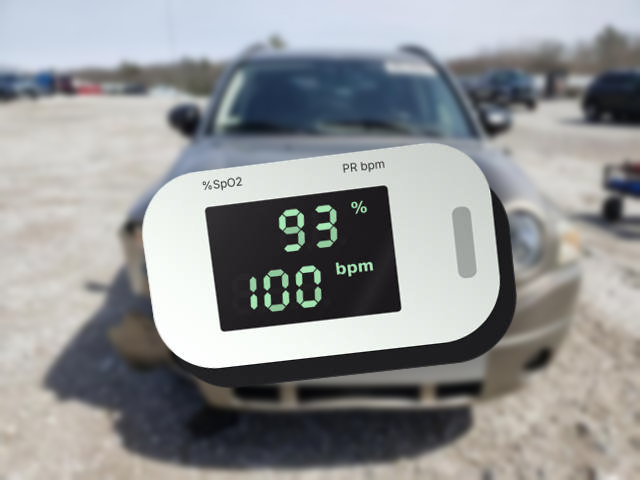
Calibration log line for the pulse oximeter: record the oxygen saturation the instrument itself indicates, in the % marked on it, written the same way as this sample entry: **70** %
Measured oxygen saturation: **93** %
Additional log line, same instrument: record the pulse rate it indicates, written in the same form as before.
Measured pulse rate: **100** bpm
